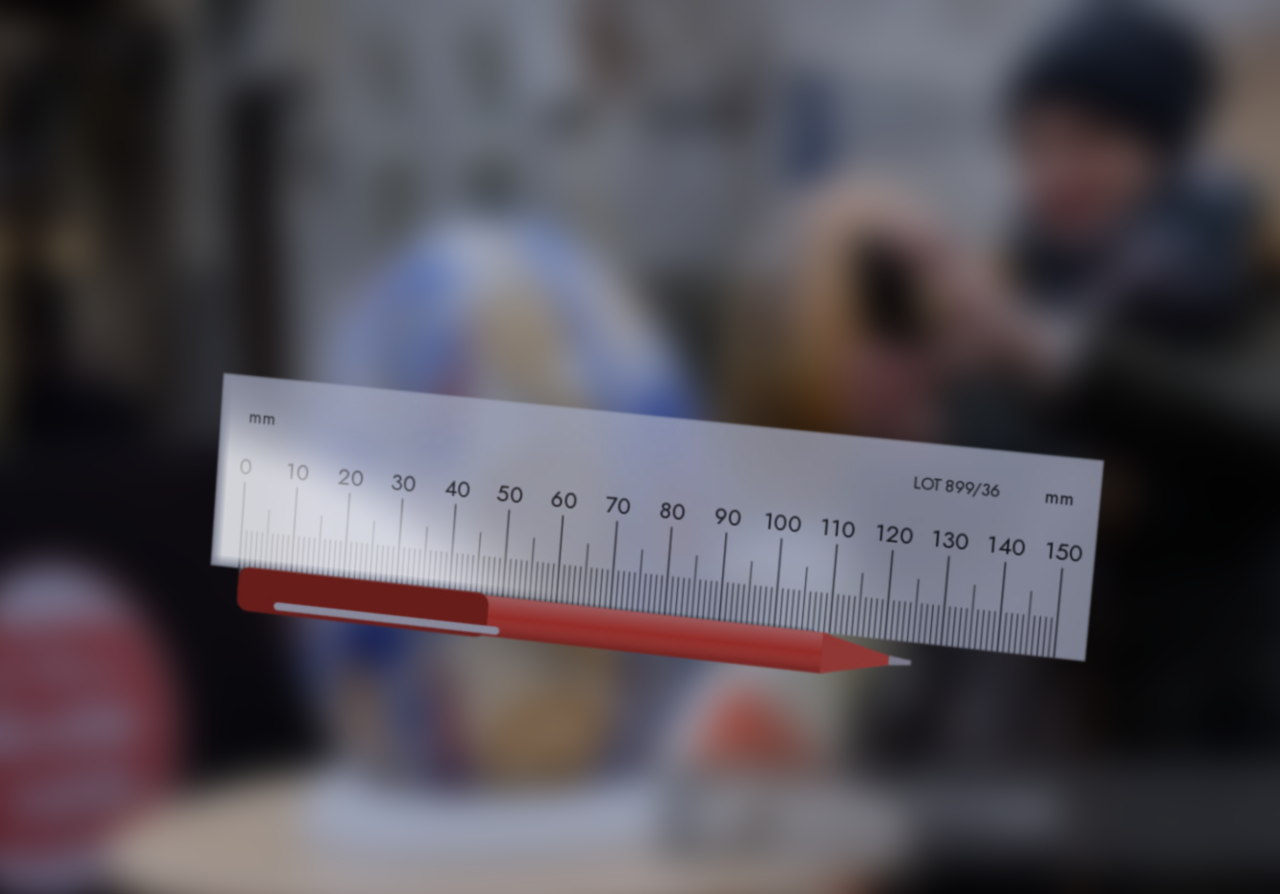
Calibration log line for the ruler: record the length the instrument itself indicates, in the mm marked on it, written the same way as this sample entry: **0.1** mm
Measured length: **125** mm
